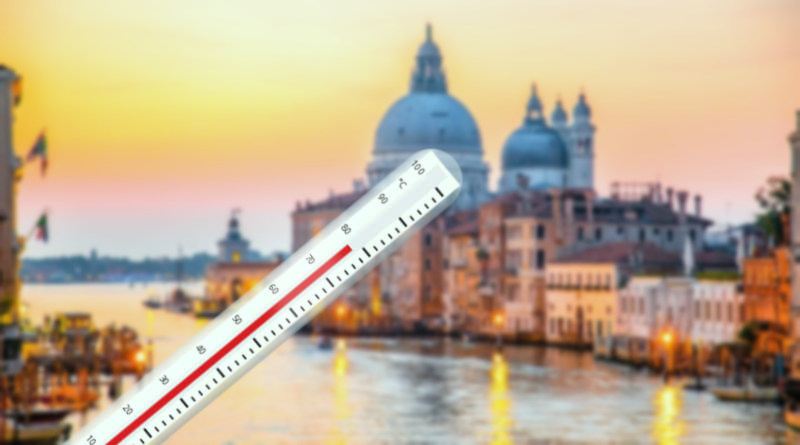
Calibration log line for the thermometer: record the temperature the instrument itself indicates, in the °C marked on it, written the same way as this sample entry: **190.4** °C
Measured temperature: **78** °C
